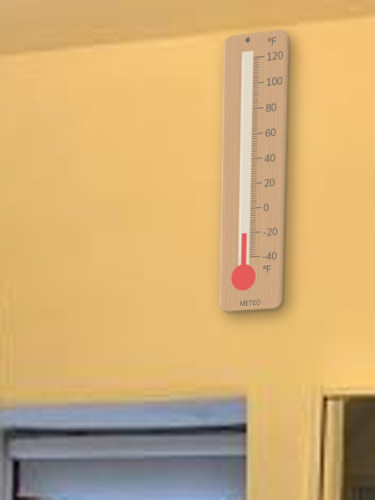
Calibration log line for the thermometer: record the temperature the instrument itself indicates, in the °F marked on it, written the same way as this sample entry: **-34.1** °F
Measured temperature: **-20** °F
